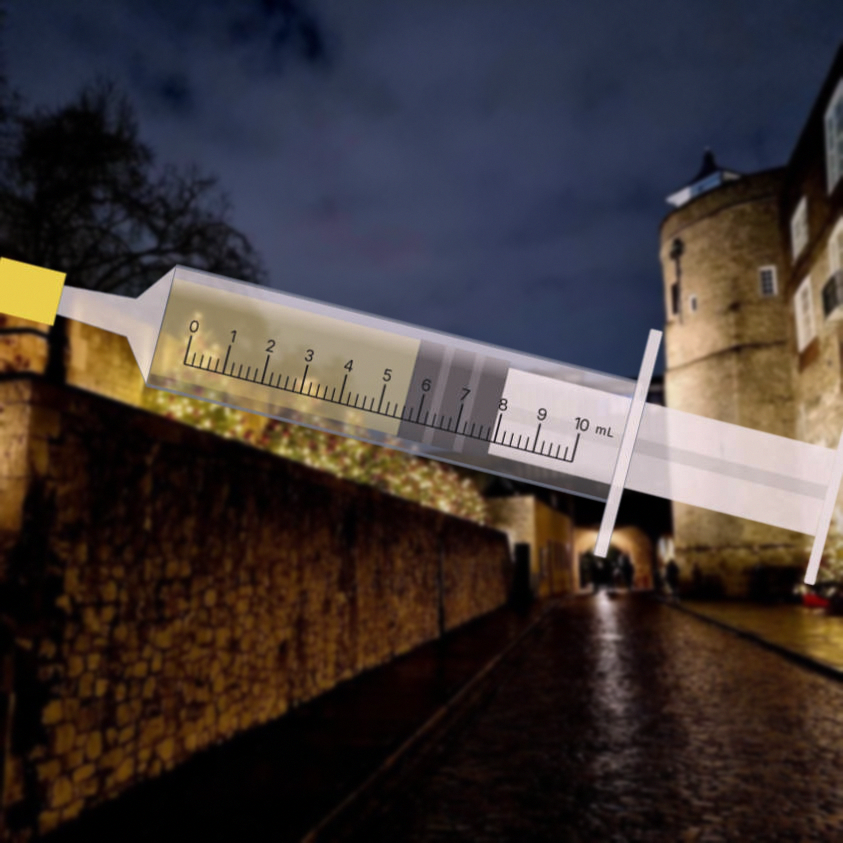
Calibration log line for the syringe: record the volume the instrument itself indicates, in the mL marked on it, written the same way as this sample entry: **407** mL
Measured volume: **5.6** mL
